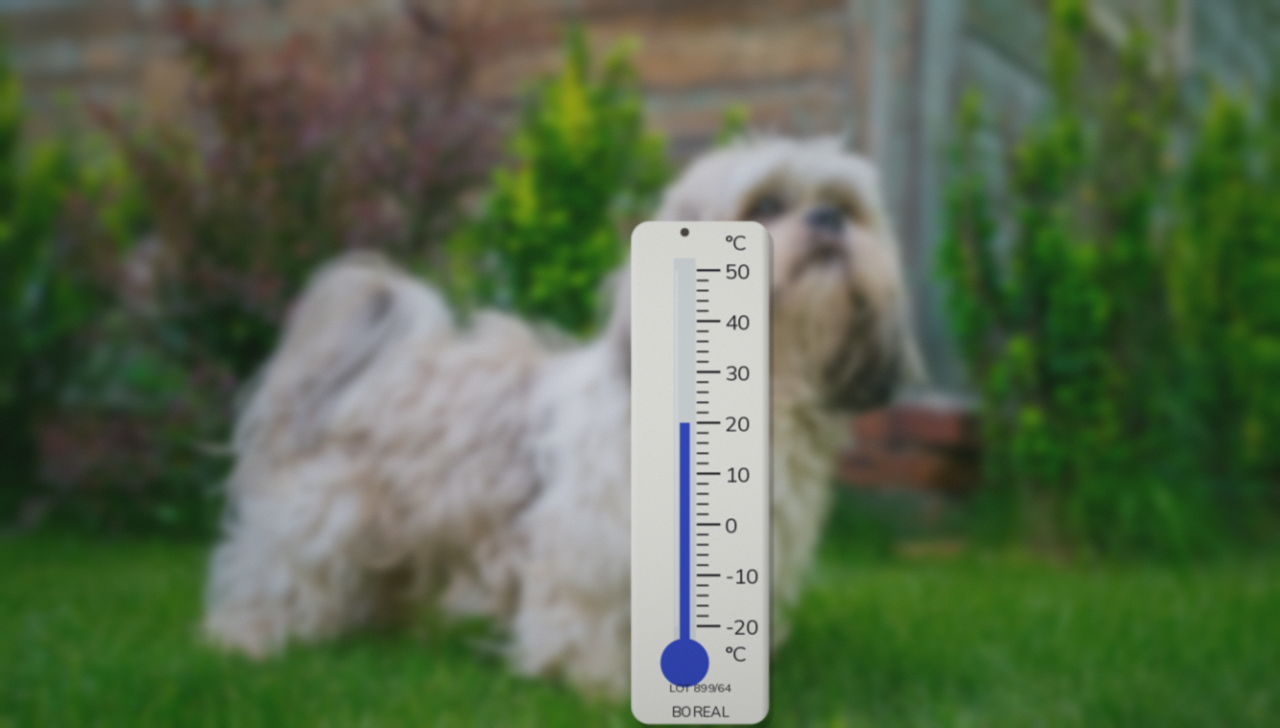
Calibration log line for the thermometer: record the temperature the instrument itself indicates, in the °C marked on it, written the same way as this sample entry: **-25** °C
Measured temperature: **20** °C
